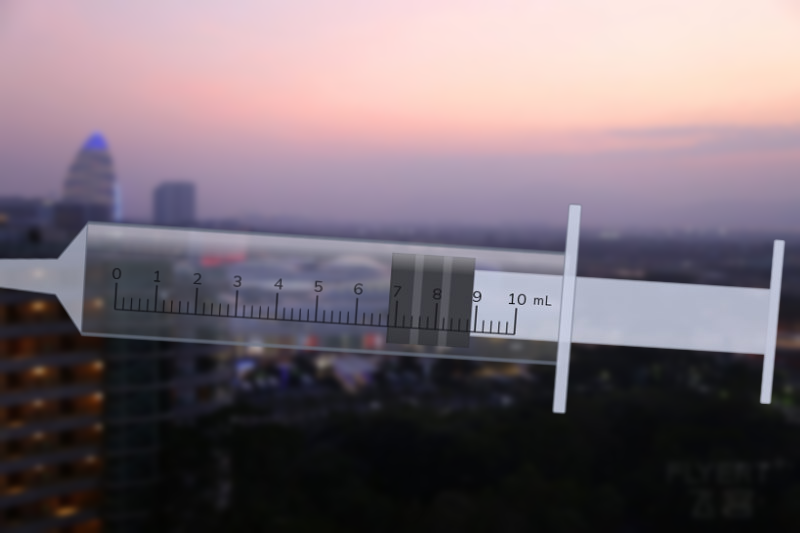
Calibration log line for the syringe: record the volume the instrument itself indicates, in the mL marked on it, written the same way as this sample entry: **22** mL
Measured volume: **6.8** mL
